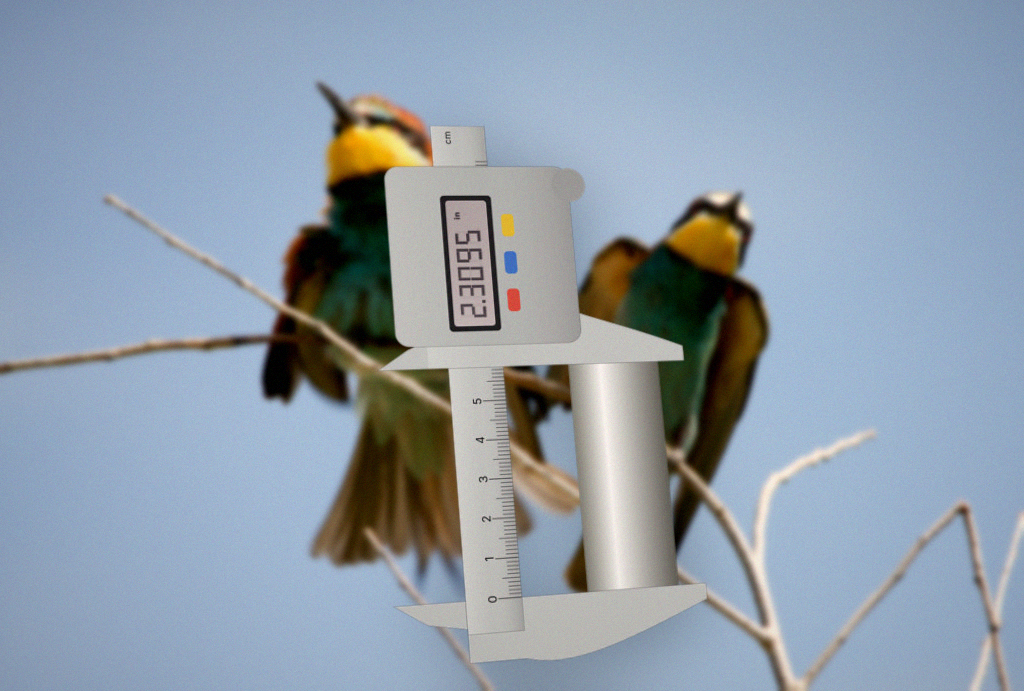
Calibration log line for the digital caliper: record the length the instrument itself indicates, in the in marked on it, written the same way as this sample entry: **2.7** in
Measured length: **2.3095** in
